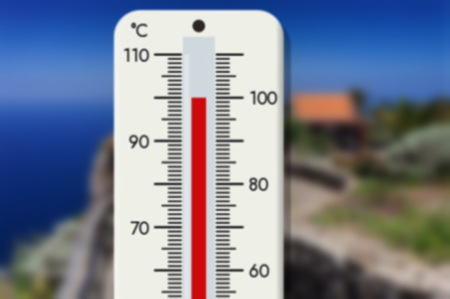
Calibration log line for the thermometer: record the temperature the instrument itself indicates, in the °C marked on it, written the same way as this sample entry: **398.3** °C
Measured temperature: **100** °C
